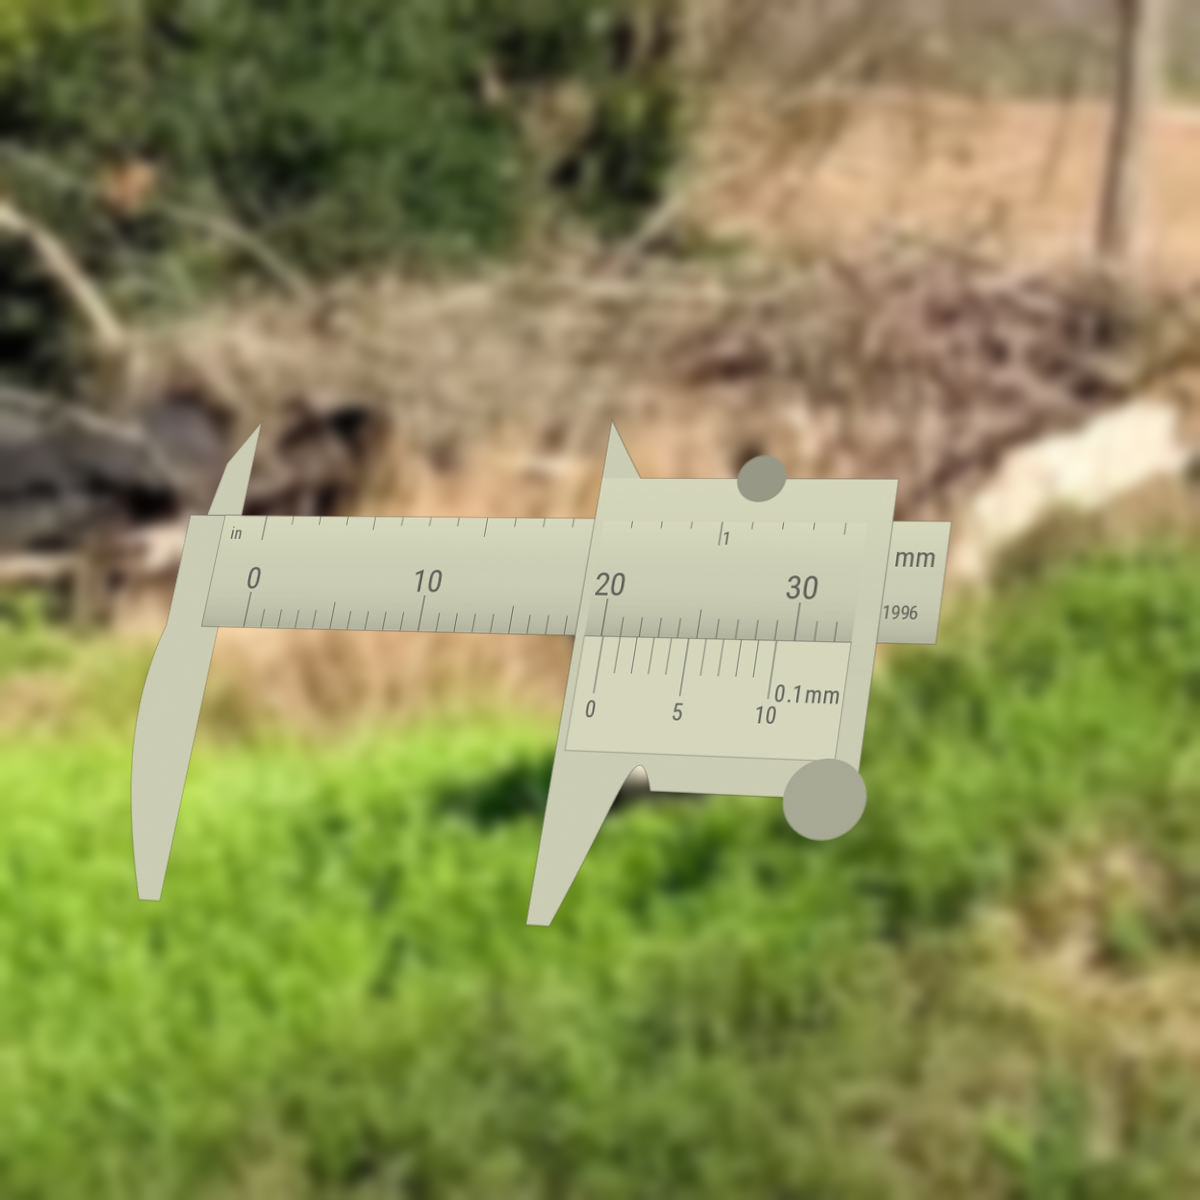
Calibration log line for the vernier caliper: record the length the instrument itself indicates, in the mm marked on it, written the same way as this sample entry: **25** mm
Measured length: **20.1** mm
